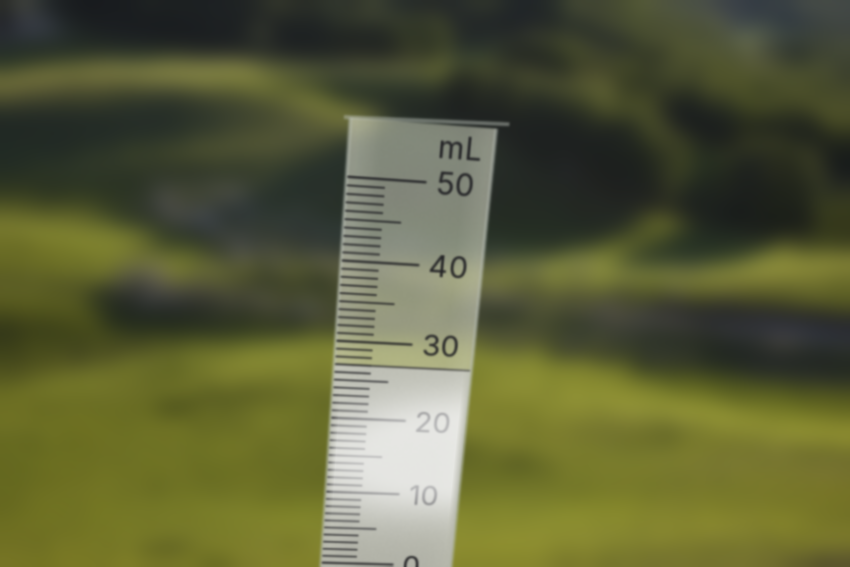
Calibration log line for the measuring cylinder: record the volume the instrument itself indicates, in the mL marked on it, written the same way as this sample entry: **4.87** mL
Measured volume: **27** mL
